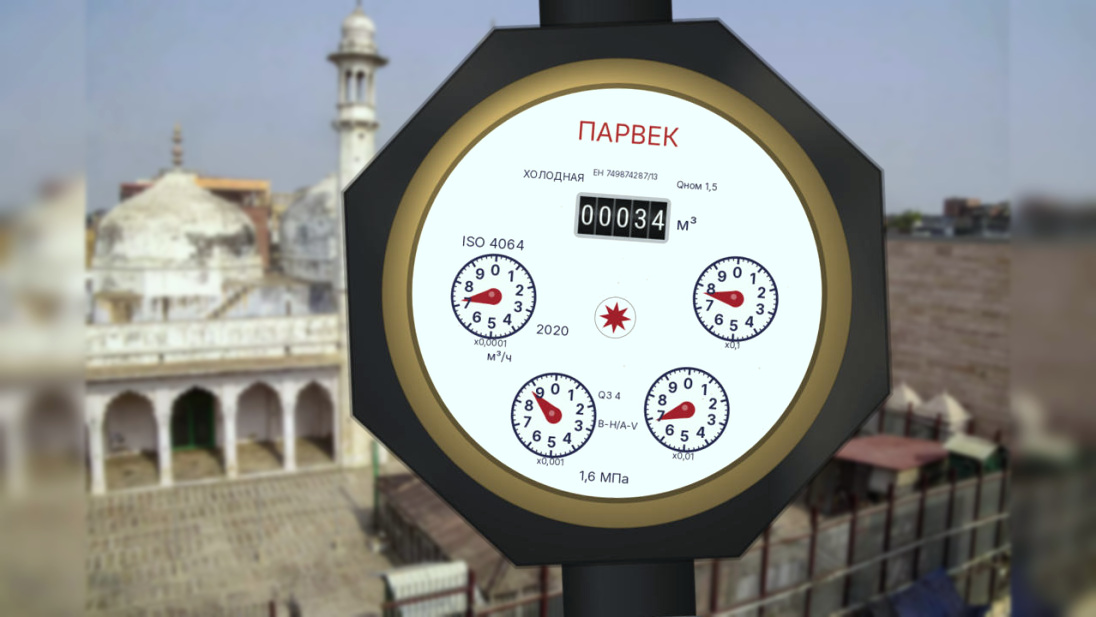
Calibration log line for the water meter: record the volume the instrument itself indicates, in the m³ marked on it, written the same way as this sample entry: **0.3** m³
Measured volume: **34.7687** m³
